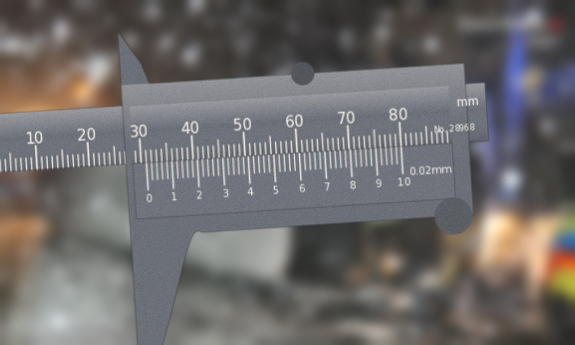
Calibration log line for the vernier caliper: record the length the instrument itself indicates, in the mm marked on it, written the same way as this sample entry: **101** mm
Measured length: **31.0** mm
